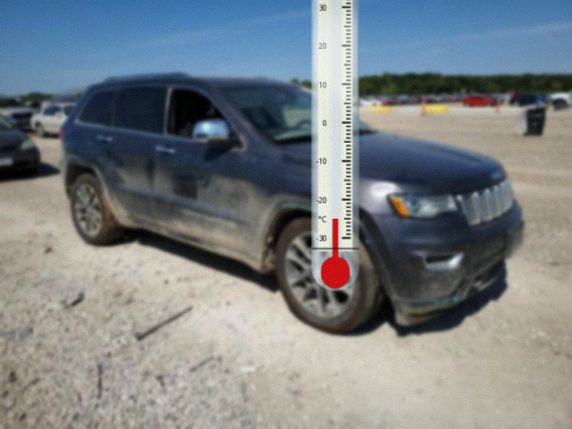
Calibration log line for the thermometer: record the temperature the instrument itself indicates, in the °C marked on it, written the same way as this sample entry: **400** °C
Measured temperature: **-25** °C
